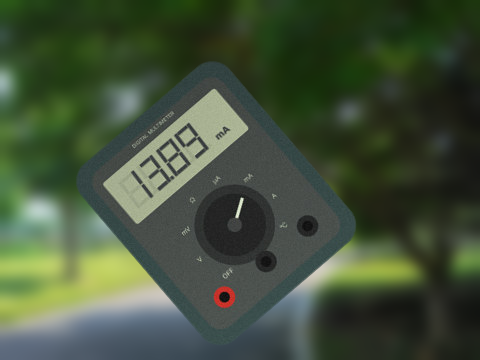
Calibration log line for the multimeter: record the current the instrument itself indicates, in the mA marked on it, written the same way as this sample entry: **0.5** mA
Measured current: **13.89** mA
